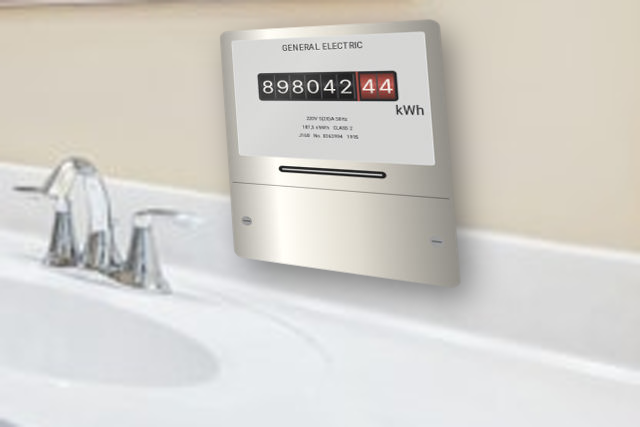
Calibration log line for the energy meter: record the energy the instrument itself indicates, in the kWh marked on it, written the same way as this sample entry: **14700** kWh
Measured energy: **898042.44** kWh
